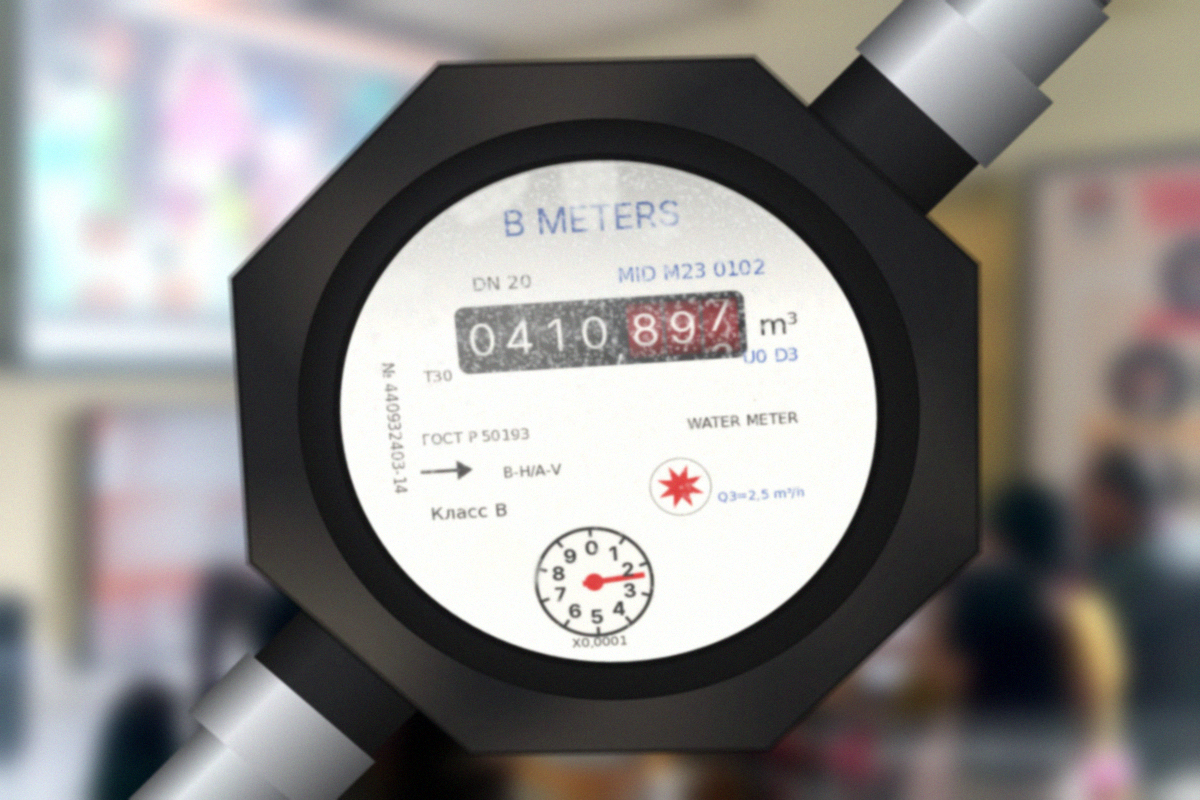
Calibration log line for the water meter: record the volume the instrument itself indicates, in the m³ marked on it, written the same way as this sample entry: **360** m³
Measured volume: **410.8972** m³
